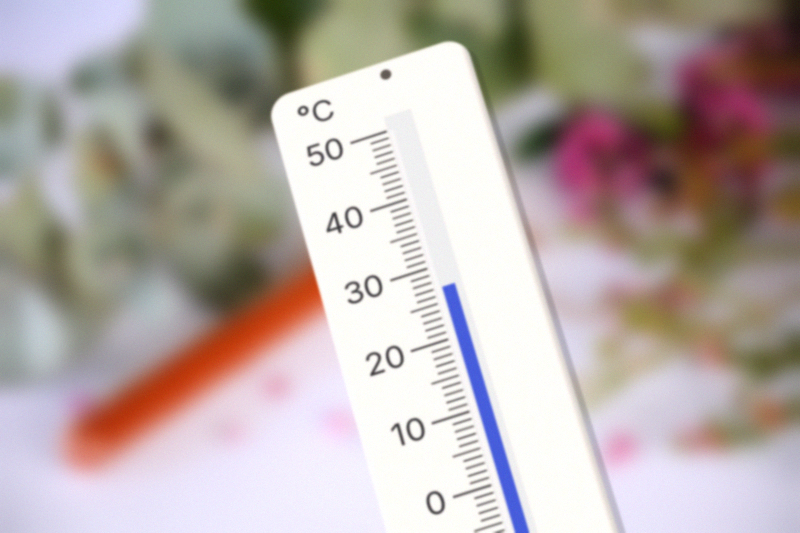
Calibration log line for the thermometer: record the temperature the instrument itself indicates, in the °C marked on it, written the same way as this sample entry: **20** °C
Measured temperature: **27** °C
